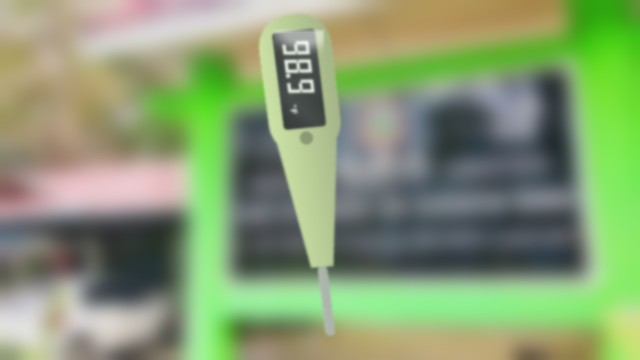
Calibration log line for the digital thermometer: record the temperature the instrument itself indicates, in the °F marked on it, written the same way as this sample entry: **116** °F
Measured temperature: **98.9** °F
